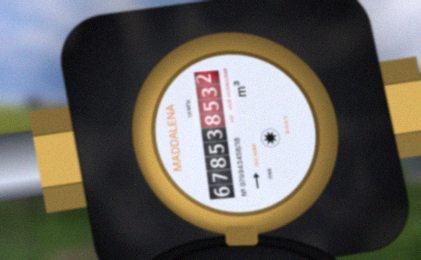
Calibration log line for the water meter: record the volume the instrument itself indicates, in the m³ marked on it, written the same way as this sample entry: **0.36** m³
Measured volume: **67853.8532** m³
